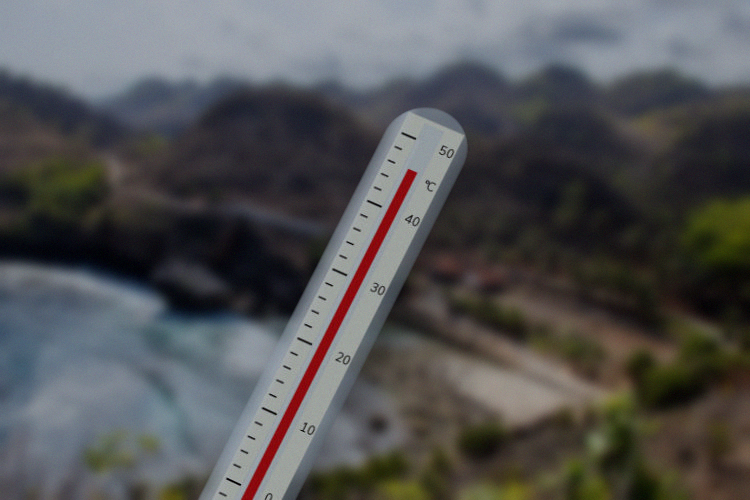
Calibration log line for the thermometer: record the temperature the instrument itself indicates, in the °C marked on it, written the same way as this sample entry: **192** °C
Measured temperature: **46** °C
